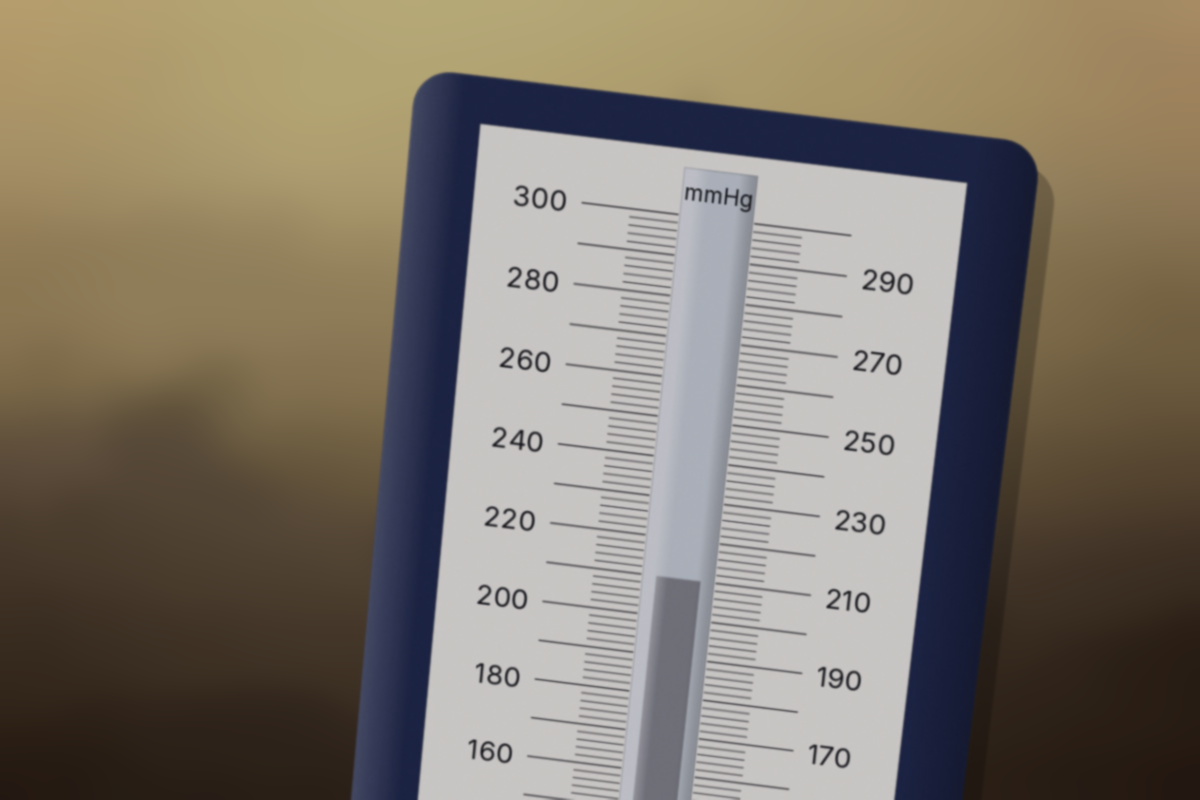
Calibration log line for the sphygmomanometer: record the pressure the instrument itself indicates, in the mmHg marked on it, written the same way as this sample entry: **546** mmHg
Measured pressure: **210** mmHg
